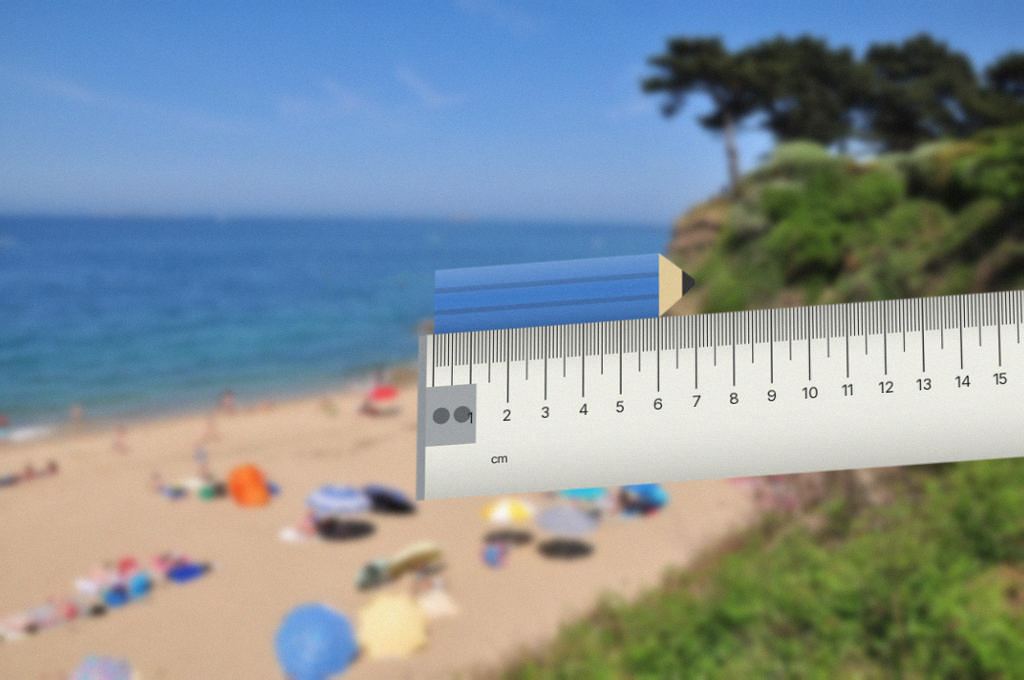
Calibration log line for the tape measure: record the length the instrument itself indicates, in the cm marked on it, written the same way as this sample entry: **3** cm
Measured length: **7** cm
